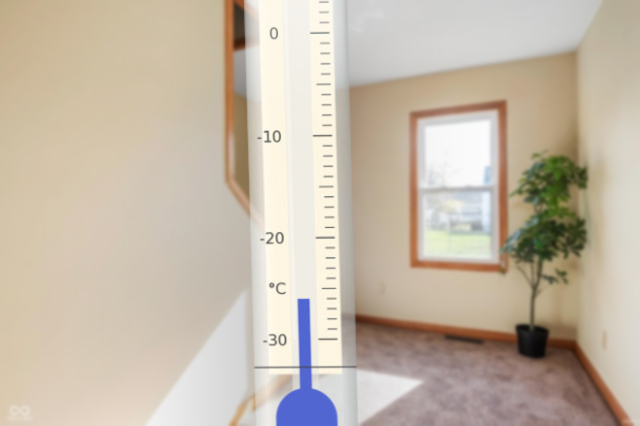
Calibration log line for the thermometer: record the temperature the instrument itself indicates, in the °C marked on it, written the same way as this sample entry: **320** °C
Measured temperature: **-26** °C
